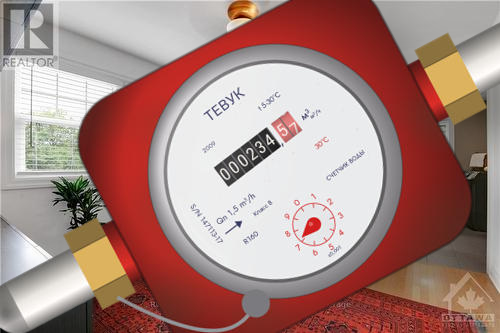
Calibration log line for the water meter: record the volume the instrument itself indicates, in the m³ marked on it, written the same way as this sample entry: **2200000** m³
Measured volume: **234.567** m³
